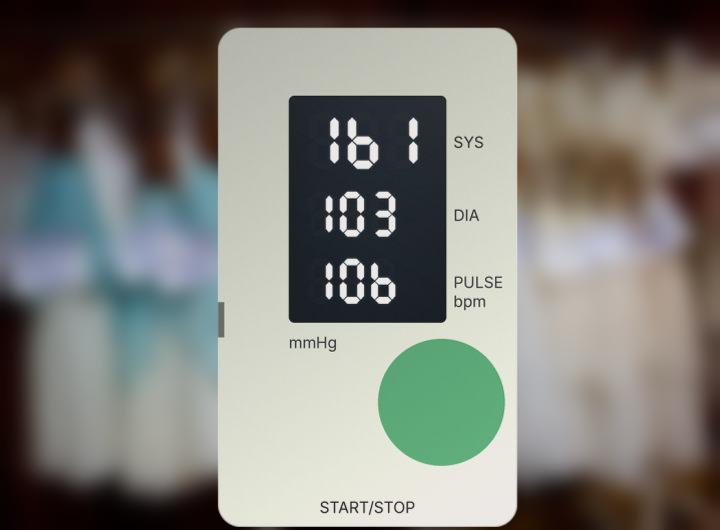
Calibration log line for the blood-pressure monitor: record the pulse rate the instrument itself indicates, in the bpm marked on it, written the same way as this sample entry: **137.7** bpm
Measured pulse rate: **106** bpm
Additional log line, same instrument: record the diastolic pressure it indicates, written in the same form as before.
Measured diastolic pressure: **103** mmHg
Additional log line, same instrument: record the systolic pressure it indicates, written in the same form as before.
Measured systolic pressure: **161** mmHg
